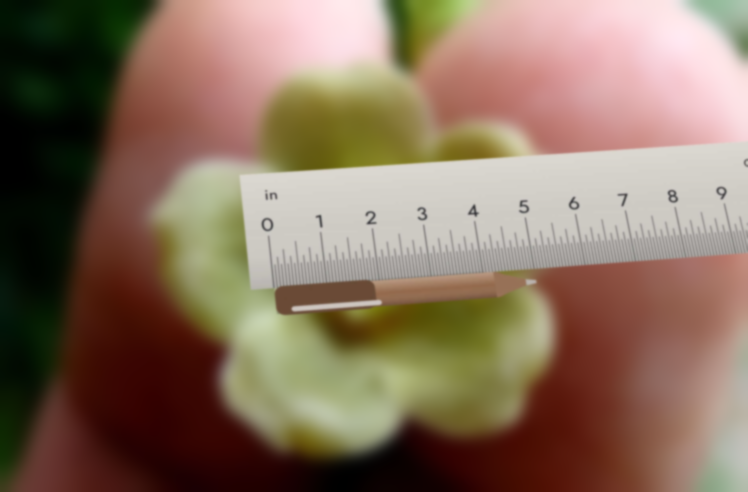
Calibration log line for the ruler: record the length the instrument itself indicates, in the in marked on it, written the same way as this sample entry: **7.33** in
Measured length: **5** in
